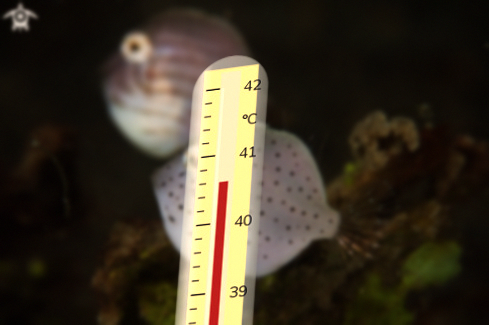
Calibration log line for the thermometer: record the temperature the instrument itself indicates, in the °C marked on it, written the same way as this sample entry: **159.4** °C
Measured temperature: **40.6** °C
